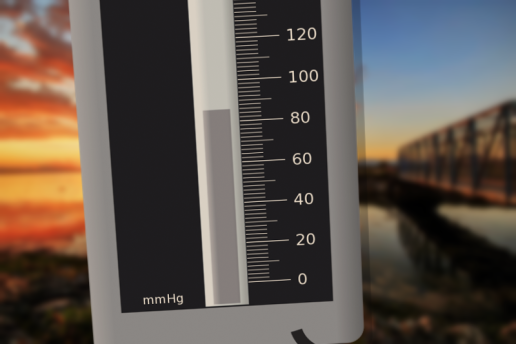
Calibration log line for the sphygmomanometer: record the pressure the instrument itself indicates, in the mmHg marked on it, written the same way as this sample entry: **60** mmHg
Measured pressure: **86** mmHg
